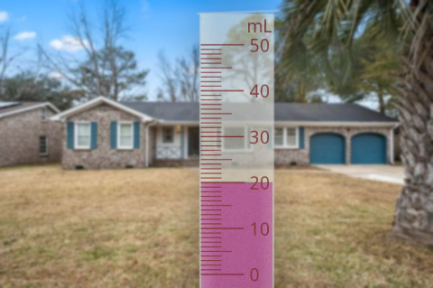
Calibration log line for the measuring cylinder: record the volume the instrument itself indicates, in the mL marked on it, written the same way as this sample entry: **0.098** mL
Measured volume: **20** mL
